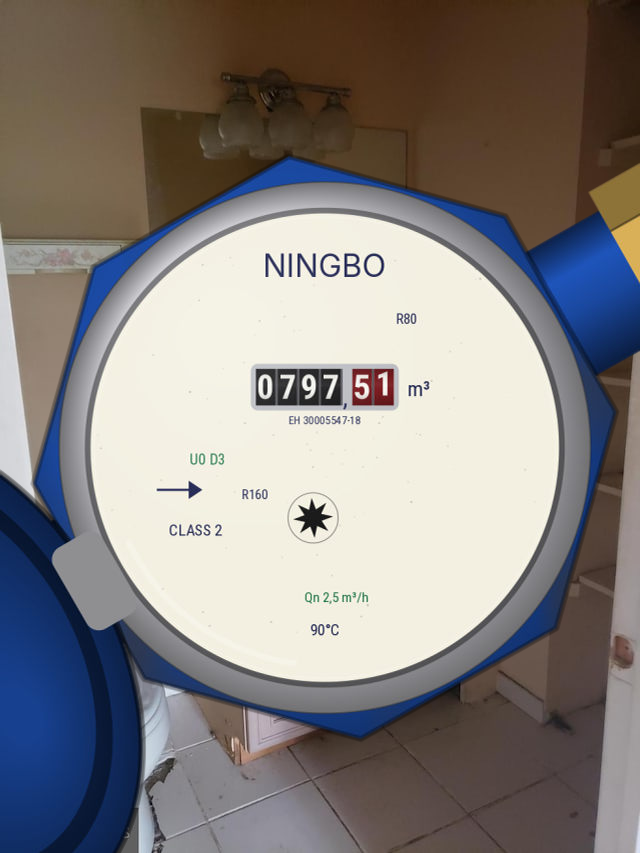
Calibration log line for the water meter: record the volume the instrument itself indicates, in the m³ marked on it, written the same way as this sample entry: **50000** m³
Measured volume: **797.51** m³
